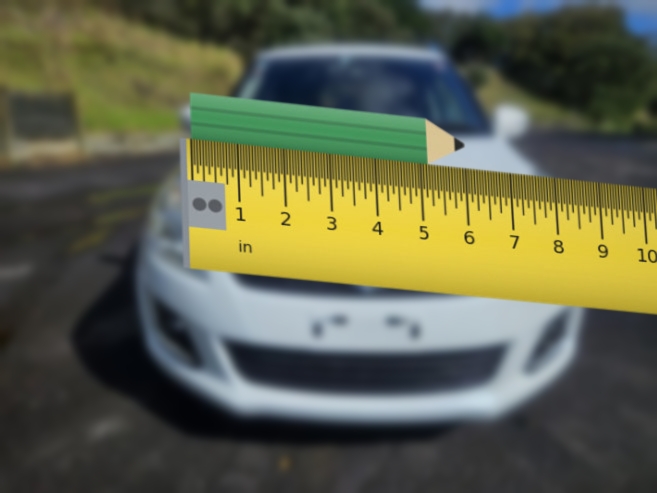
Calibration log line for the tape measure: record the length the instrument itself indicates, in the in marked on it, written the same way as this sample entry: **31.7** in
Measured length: **6** in
